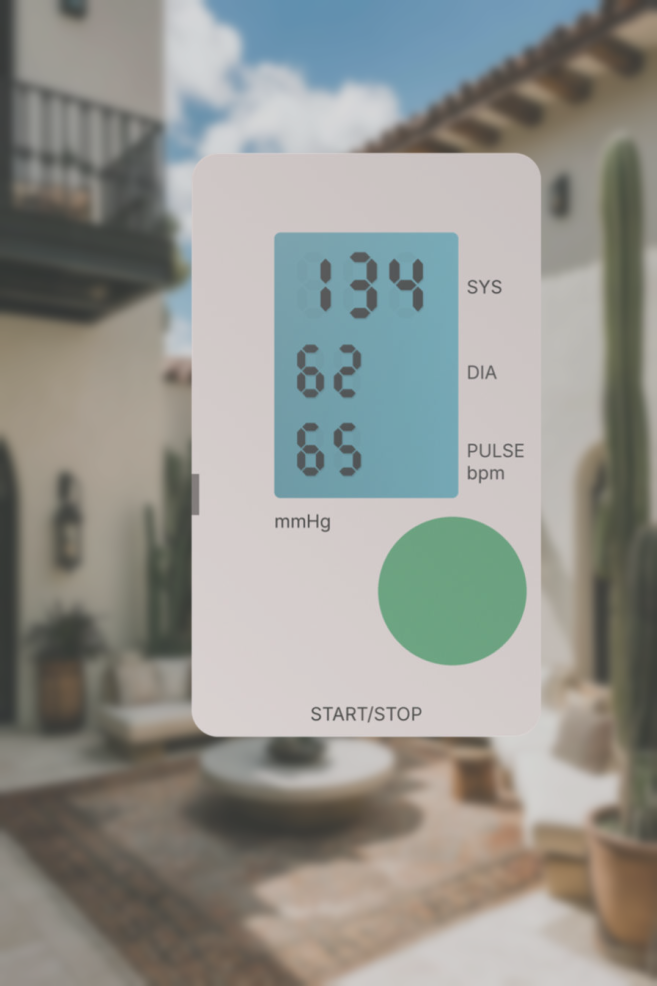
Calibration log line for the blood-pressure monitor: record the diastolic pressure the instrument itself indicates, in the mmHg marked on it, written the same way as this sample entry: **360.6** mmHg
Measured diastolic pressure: **62** mmHg
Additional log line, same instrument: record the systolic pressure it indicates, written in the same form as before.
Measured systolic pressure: **134** mmHg
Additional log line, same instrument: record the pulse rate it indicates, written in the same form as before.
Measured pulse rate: **65** bpm
